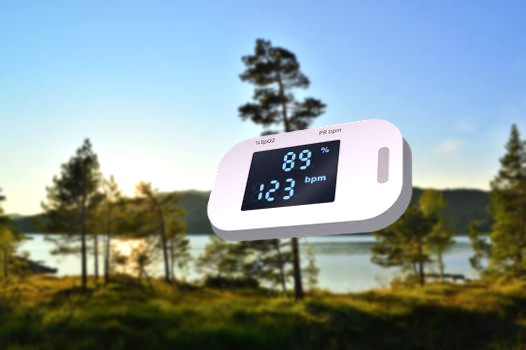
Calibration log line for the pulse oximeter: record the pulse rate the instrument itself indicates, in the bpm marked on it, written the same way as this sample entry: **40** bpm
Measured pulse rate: **123** bpm
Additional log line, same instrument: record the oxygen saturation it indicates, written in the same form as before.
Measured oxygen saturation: **89** %
